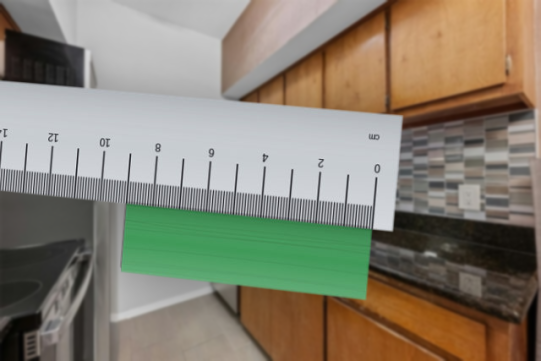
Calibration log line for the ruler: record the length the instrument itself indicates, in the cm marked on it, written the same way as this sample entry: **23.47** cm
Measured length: **9** cm
